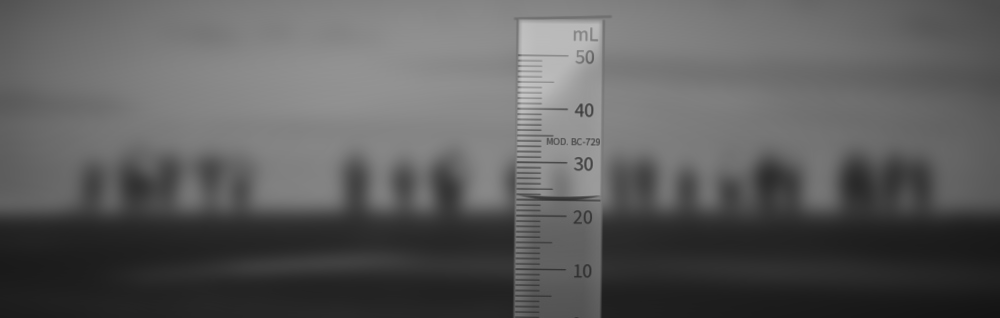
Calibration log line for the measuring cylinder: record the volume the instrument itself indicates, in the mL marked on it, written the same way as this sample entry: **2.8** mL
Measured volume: **23** mL
